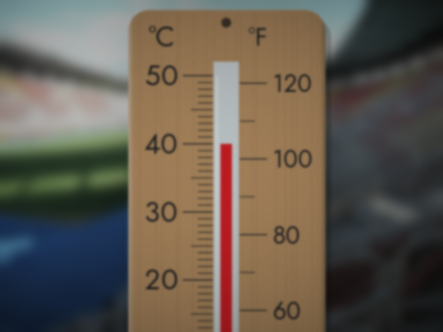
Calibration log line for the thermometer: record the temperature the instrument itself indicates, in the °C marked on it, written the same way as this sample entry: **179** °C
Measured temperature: **40** °C
